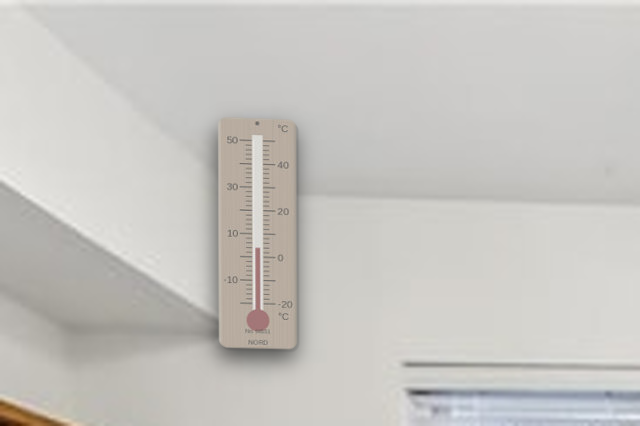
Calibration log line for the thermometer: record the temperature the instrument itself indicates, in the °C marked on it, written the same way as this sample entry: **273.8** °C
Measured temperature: **4** °C
